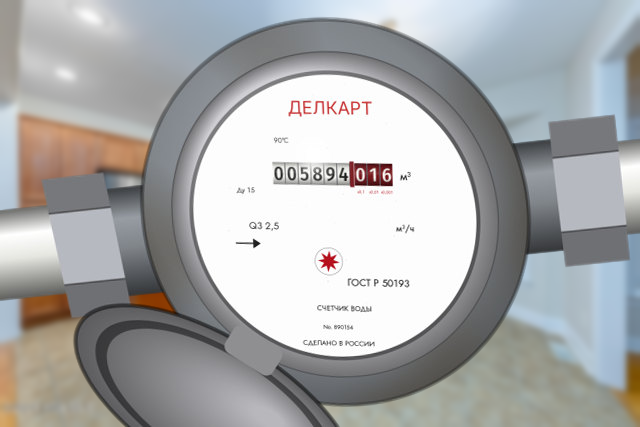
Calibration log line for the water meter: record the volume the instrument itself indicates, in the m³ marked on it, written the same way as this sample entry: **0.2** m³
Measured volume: **5894.016** m³
